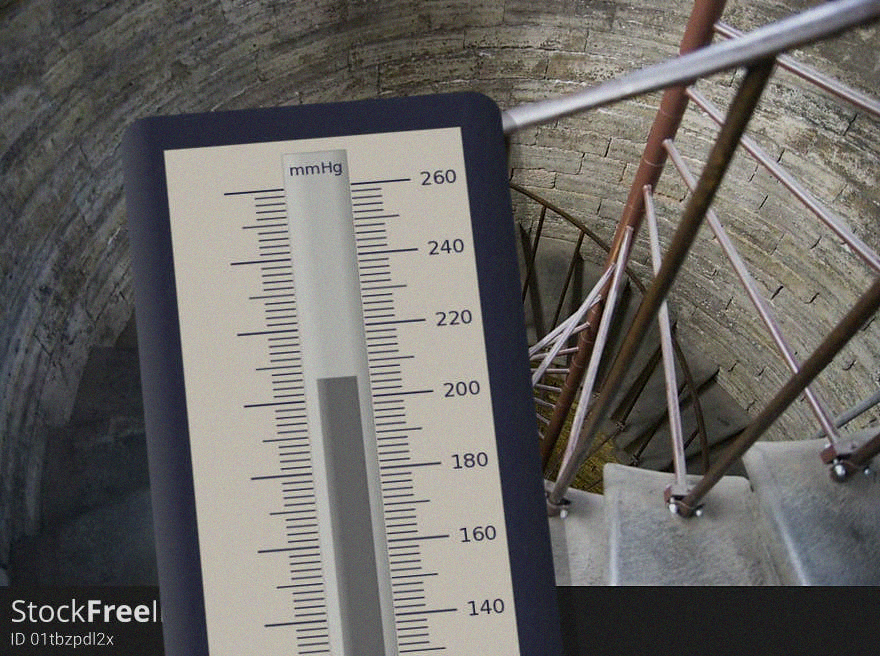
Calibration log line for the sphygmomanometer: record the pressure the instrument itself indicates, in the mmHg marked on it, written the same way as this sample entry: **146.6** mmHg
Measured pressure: **206** mmHg
